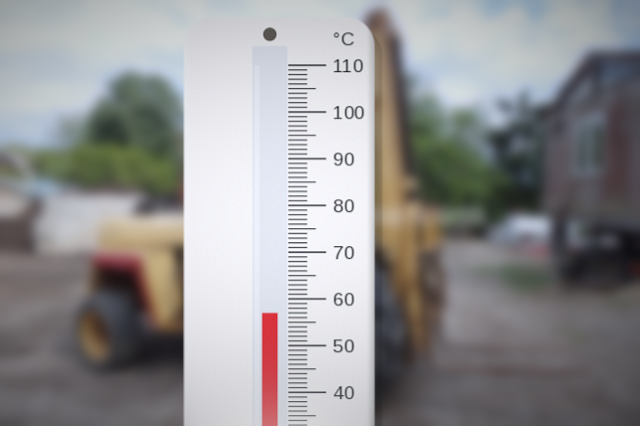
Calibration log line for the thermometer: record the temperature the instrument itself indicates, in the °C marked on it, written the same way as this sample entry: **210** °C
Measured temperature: **57** °C
